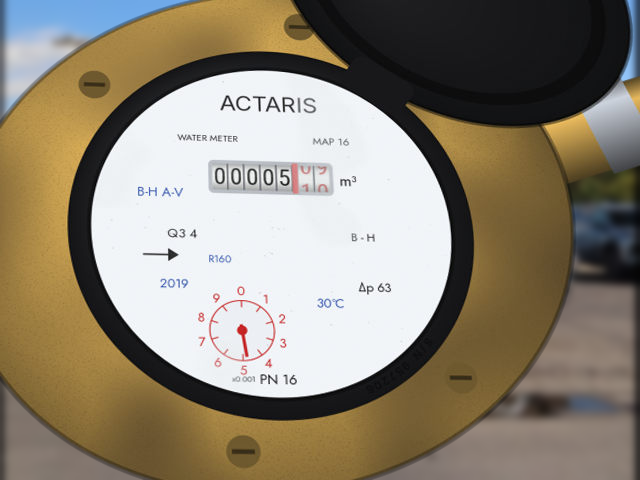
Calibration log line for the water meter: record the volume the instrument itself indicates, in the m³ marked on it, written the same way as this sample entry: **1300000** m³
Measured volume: **5.094** m³
